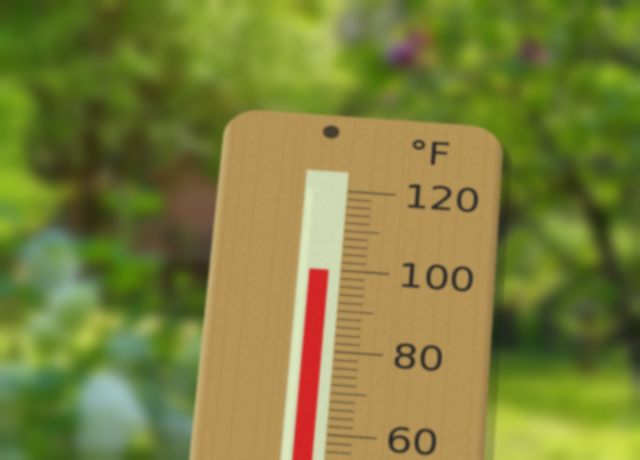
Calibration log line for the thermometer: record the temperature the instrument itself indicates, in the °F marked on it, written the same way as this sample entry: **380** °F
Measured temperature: **100** °F
